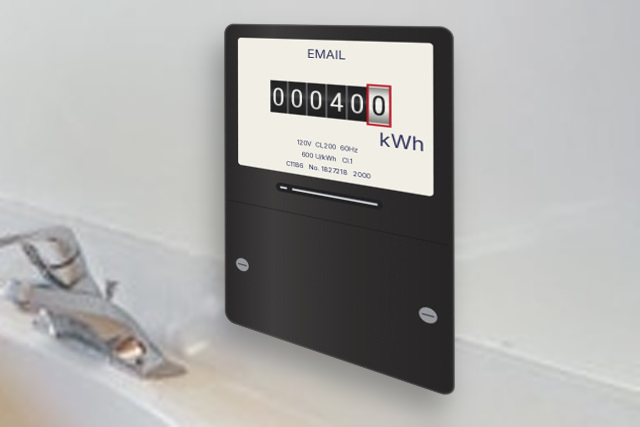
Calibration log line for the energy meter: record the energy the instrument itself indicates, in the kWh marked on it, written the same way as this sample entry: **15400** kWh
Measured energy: **40.0** kWh
